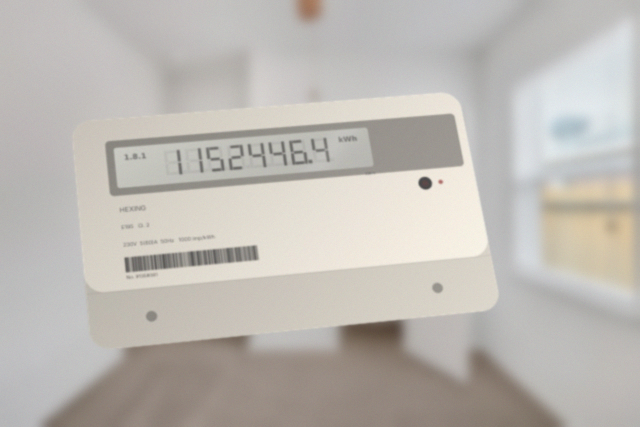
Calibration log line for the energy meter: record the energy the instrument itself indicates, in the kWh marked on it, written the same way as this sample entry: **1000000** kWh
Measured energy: **1152446.4** kWh
